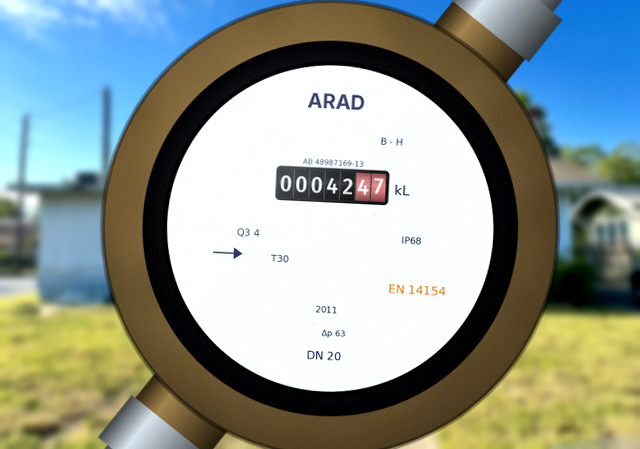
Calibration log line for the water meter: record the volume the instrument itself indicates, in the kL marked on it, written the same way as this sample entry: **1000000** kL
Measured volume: **42.47** kL
